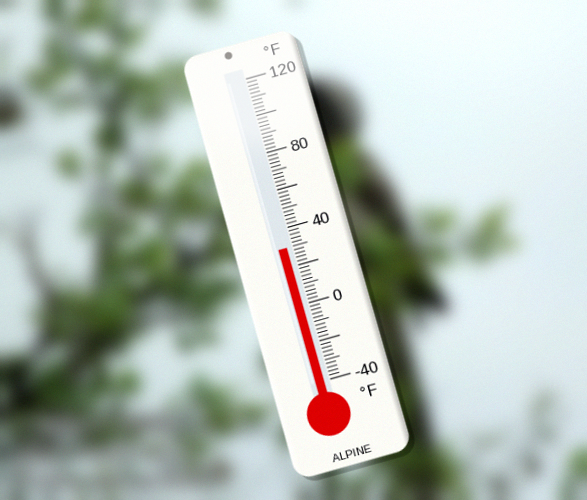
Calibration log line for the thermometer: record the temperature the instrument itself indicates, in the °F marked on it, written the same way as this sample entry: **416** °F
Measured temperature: **30** °F
